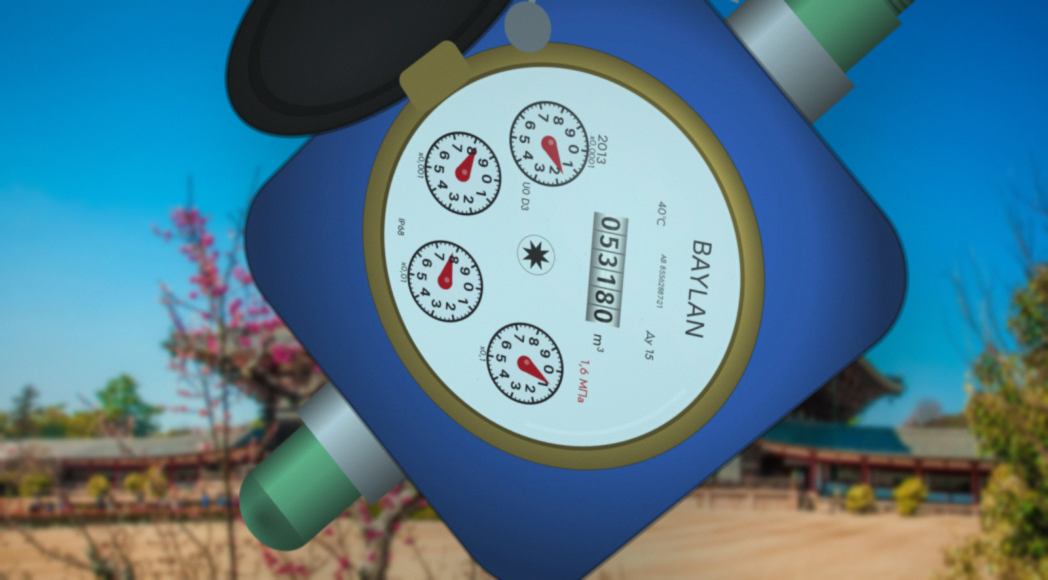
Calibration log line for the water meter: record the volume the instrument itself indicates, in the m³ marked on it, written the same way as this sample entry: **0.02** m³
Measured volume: **53180.0781** m³
